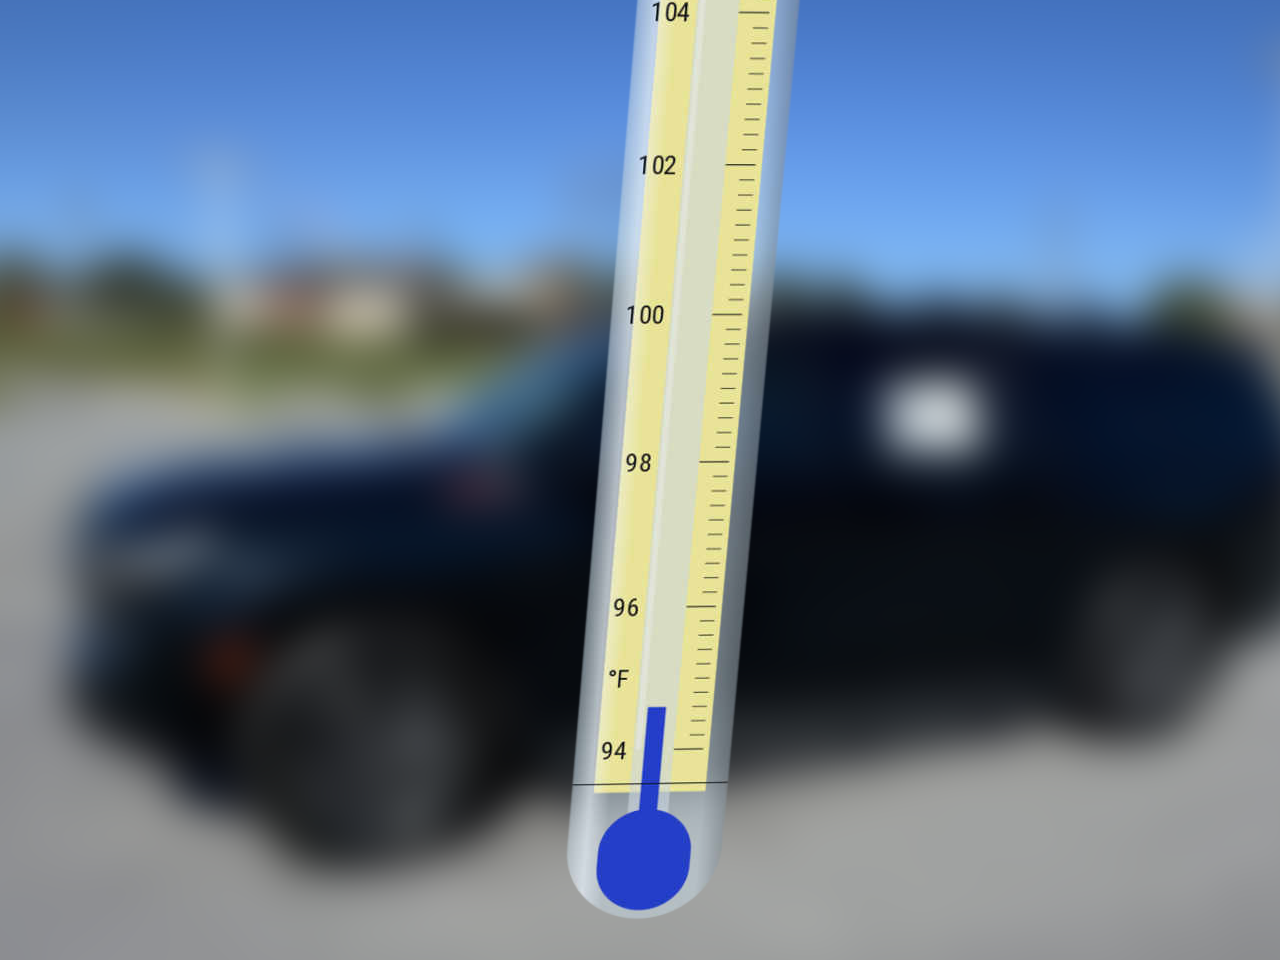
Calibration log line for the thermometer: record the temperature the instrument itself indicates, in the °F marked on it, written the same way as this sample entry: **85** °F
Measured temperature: **94.6** °F
